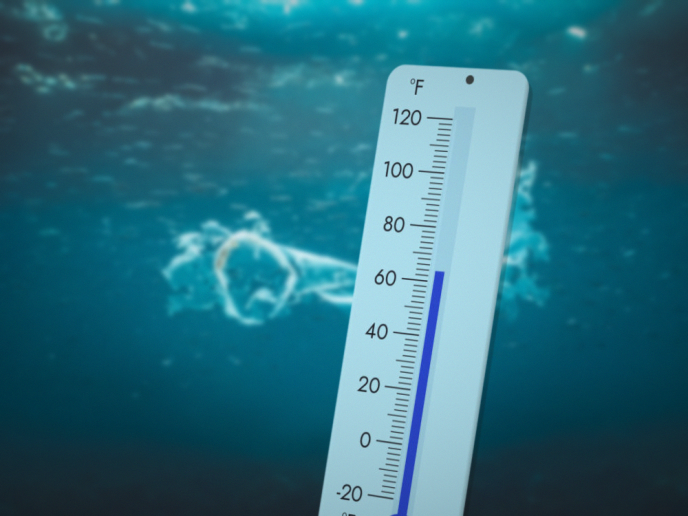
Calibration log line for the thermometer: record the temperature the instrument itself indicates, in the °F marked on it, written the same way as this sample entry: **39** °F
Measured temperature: **64** °F
